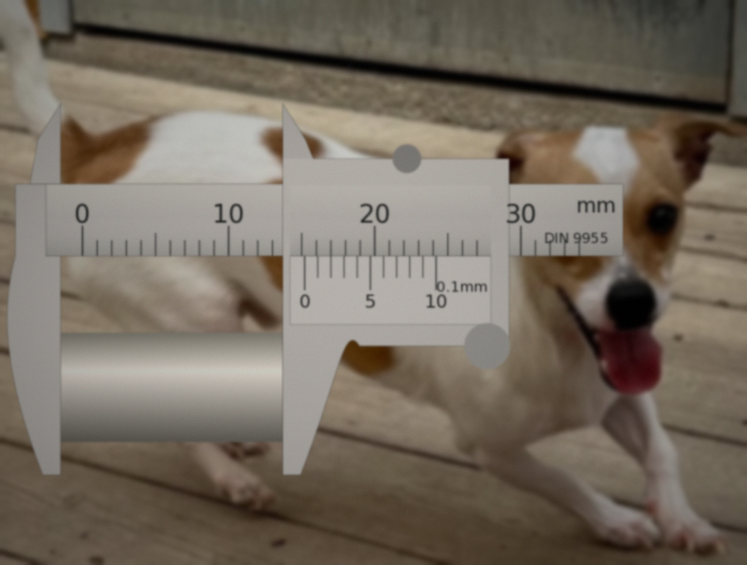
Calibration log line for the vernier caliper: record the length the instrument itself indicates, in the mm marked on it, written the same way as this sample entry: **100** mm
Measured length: **15.2** mm
